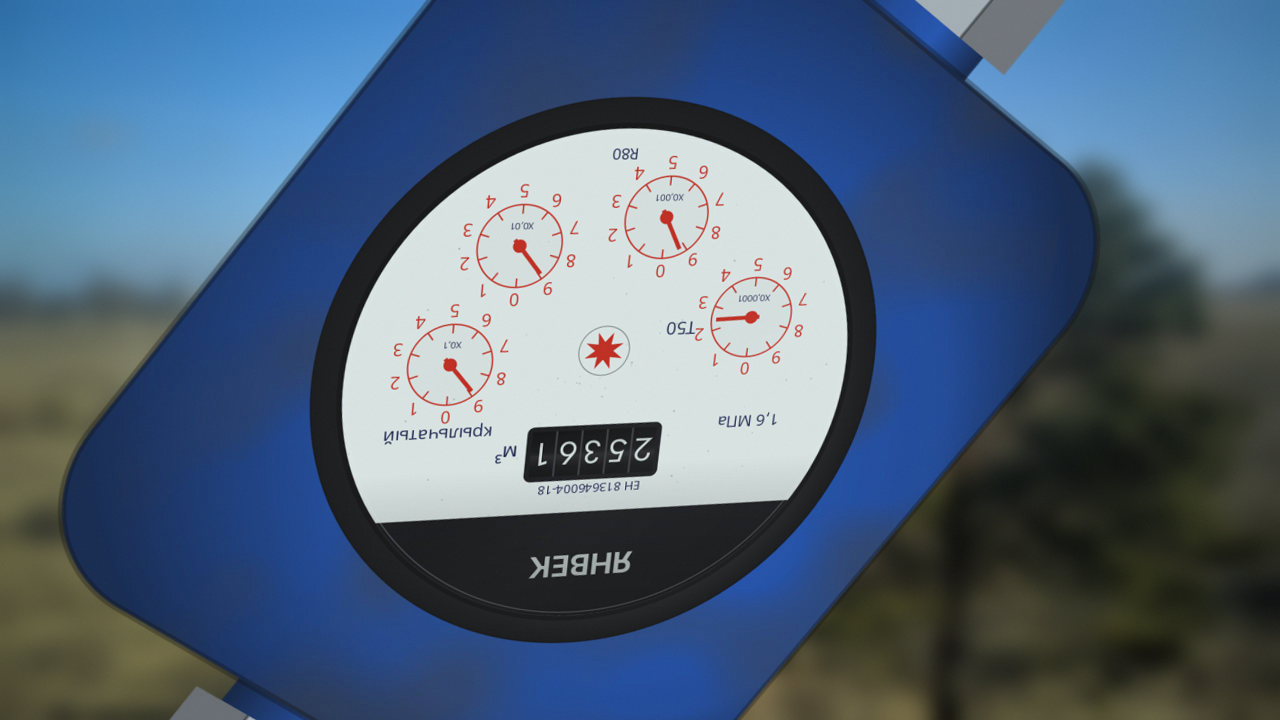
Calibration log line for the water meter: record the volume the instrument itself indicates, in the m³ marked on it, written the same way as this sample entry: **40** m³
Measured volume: **25361.8892** m³
